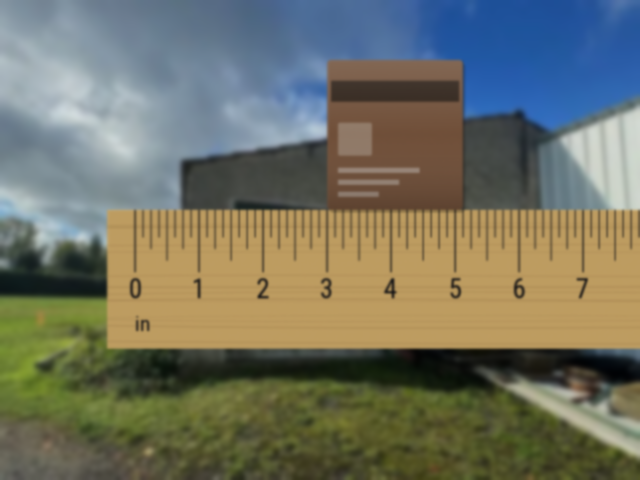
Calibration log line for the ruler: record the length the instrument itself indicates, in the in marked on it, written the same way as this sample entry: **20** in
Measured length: **2.125** in
